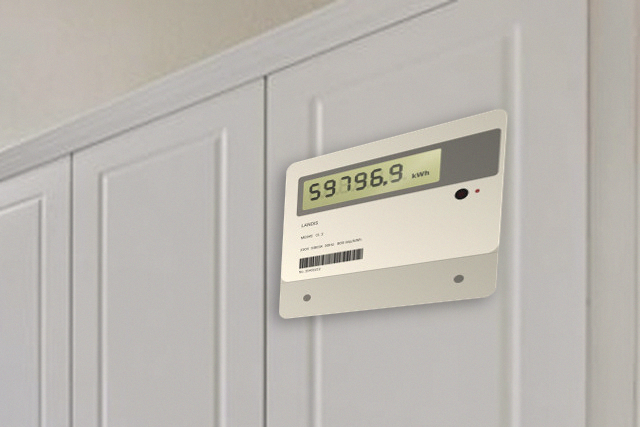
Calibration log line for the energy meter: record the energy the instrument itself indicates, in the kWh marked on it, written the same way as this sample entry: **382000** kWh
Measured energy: **59796.9** kWh
